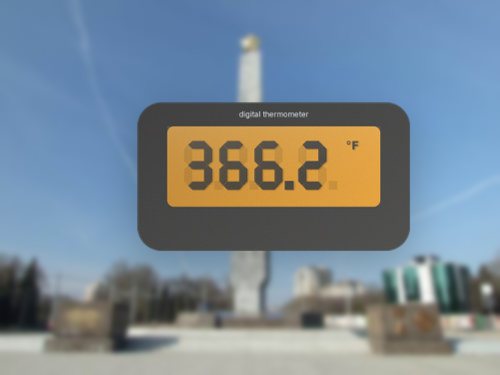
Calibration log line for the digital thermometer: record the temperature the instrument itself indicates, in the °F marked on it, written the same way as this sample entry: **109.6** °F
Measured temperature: **366.2** °F
